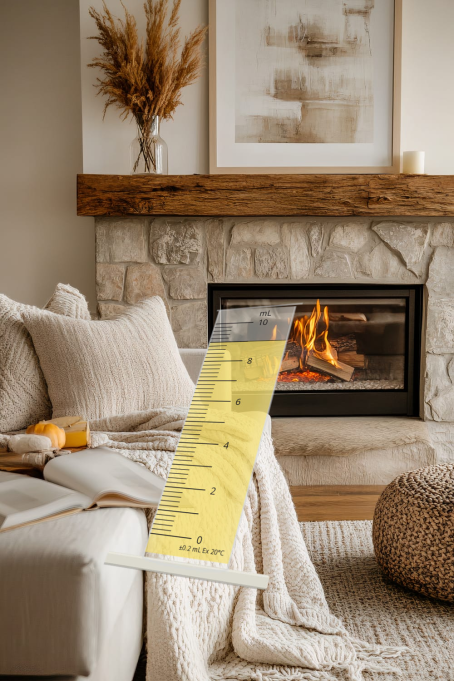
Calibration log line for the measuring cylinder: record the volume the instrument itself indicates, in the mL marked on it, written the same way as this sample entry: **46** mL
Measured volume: **9** mL
